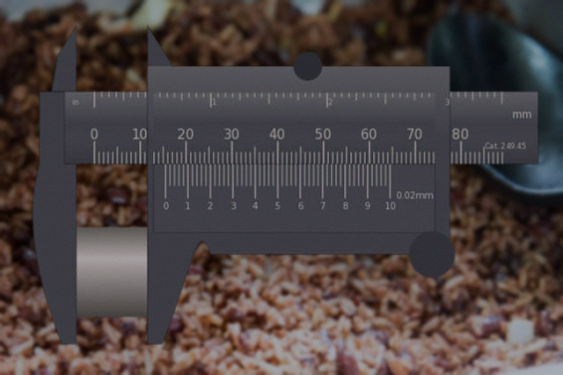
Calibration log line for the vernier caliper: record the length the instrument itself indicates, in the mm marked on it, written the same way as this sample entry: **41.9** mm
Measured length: **15.5** mm
